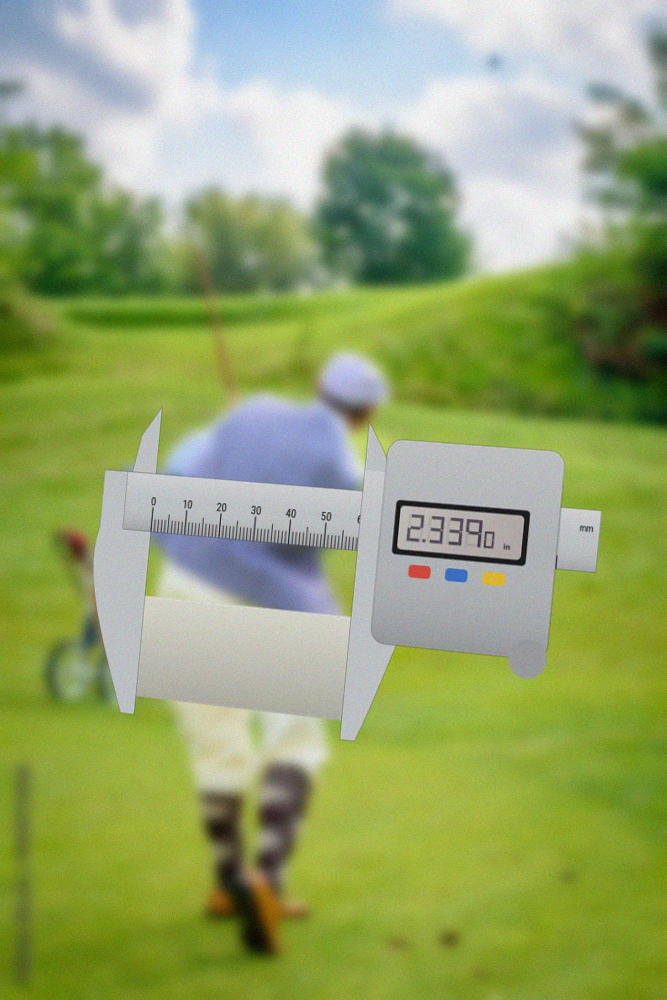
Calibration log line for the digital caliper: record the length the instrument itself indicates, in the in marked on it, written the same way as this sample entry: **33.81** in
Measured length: **2.3390** in
